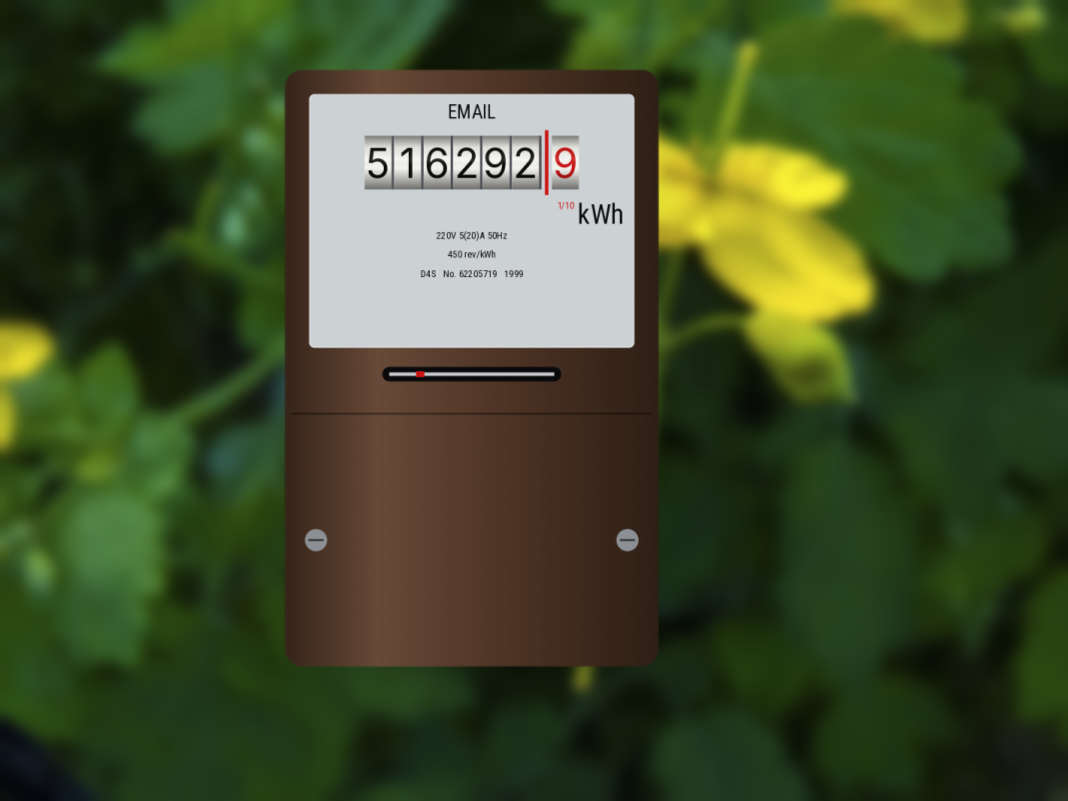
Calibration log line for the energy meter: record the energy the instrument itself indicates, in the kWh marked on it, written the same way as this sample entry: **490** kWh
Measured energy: **516292.9** kWh
